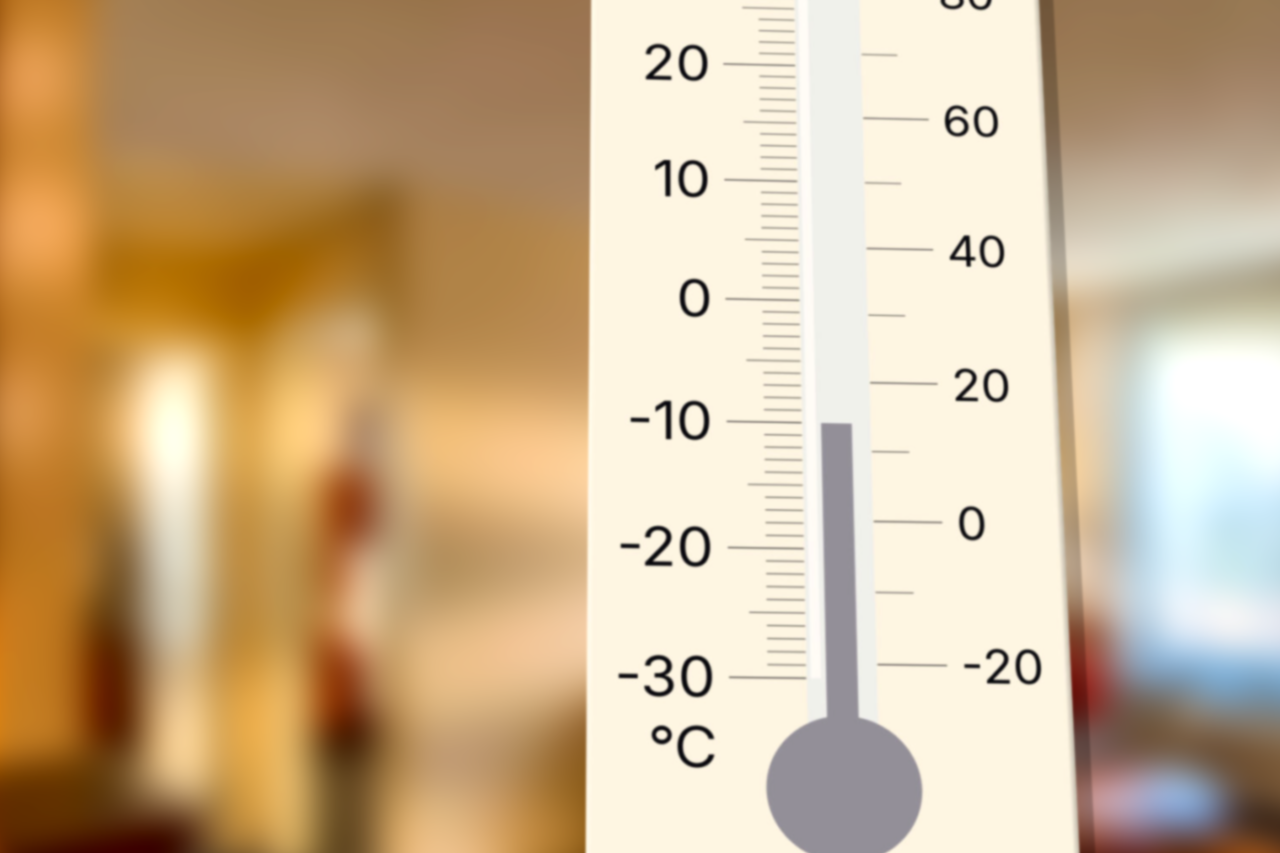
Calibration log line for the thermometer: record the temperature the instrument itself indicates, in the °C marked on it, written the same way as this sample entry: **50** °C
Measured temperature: **-10** °C
